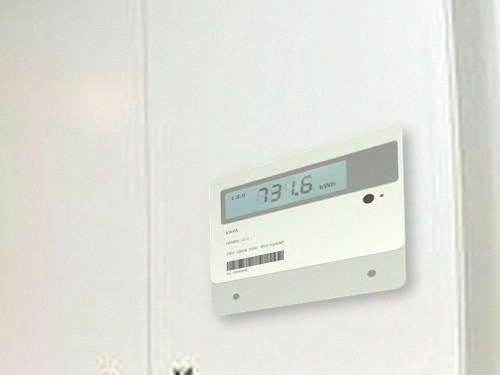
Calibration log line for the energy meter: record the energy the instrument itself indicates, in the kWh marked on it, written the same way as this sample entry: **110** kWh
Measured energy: **731.6** kWh
